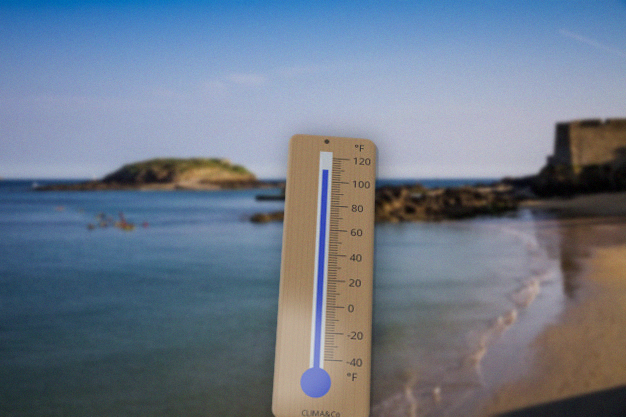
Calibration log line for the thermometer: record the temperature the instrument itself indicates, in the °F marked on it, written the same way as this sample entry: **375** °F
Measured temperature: **110** °F
